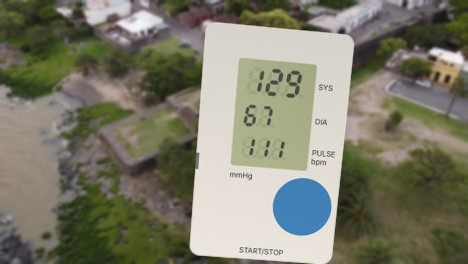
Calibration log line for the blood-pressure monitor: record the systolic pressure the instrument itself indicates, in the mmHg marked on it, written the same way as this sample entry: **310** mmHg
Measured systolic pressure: **129** mmHg
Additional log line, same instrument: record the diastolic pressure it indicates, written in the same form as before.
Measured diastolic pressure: **67** mmHg
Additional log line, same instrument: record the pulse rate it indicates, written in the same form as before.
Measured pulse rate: **111** bpm
